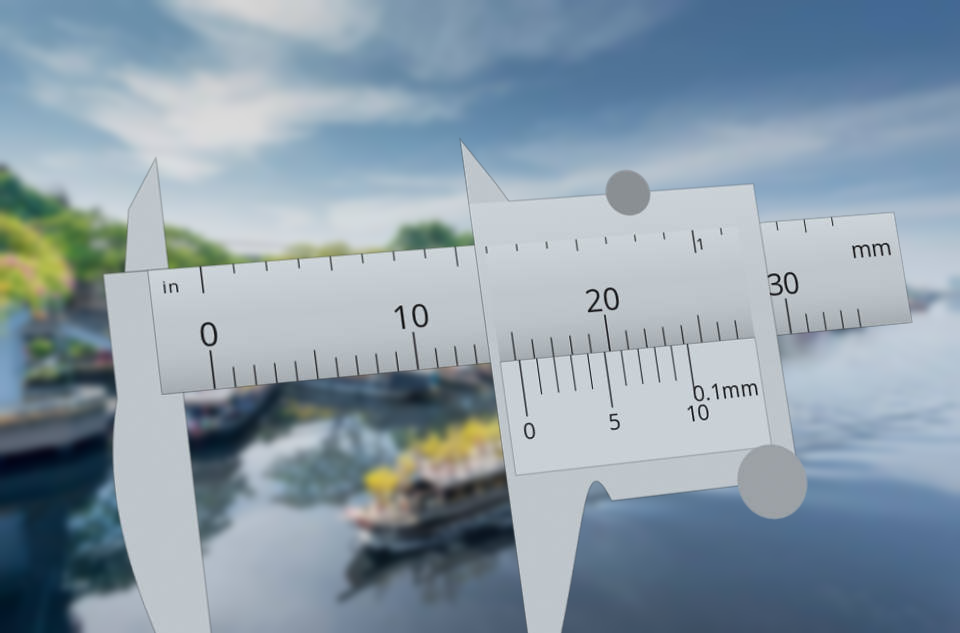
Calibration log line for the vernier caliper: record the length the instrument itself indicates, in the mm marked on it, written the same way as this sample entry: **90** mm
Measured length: **15.2** mm
